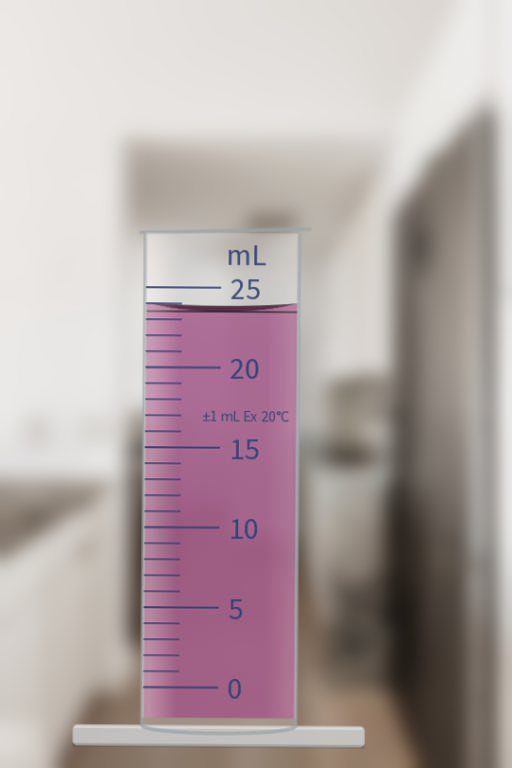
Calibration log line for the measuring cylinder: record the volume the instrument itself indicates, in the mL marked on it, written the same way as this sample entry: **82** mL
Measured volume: **23.5** mL
